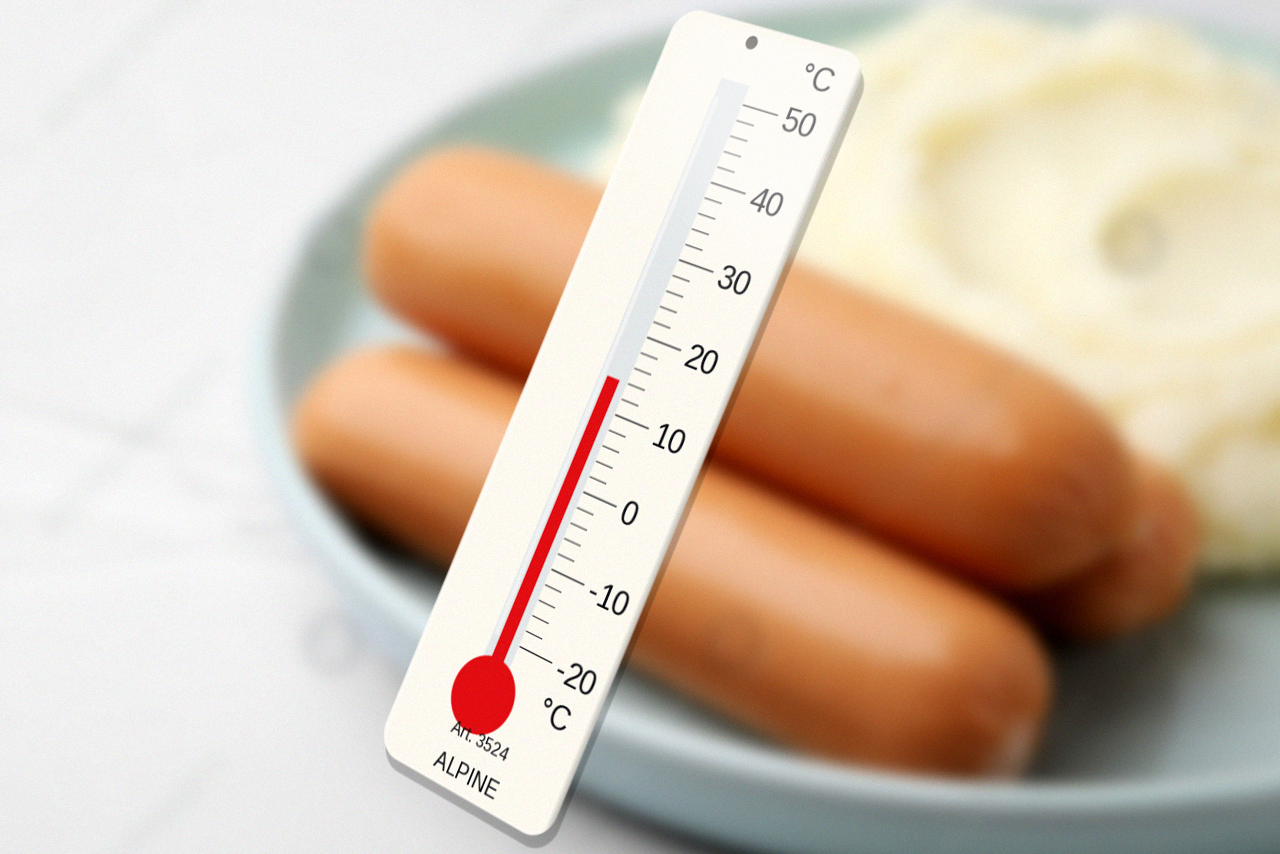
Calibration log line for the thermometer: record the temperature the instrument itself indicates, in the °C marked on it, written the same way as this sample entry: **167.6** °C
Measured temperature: **14** °C
